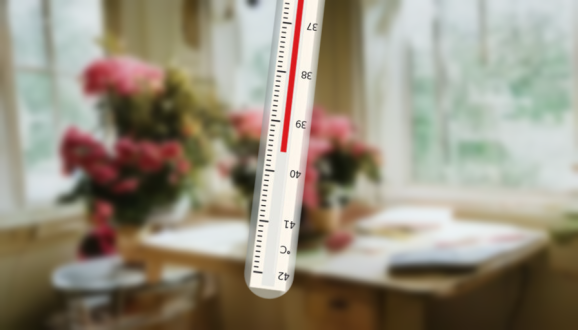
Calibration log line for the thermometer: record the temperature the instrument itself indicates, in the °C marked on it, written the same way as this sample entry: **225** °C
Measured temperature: **39.6** °C
